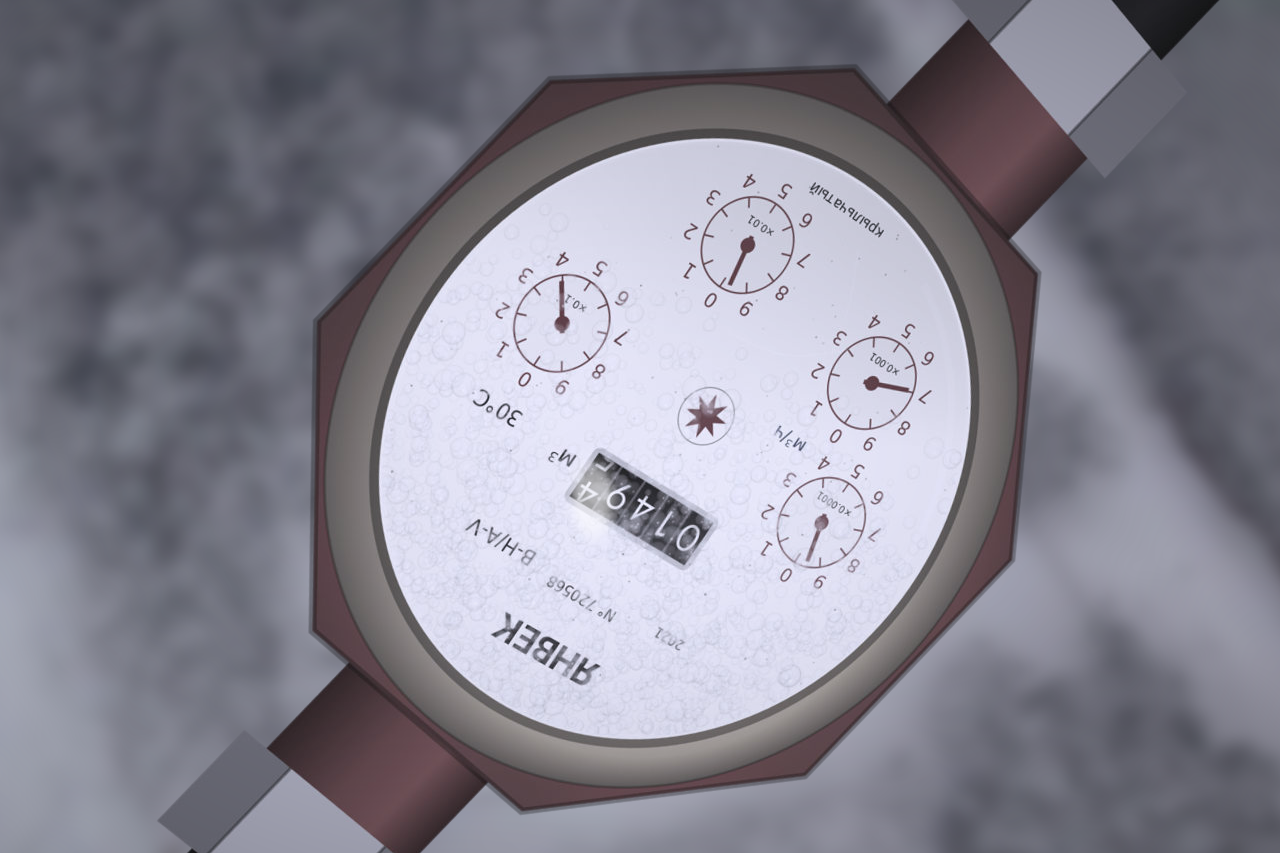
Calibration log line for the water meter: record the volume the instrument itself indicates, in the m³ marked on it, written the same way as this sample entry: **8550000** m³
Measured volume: **1494.3969** m³
